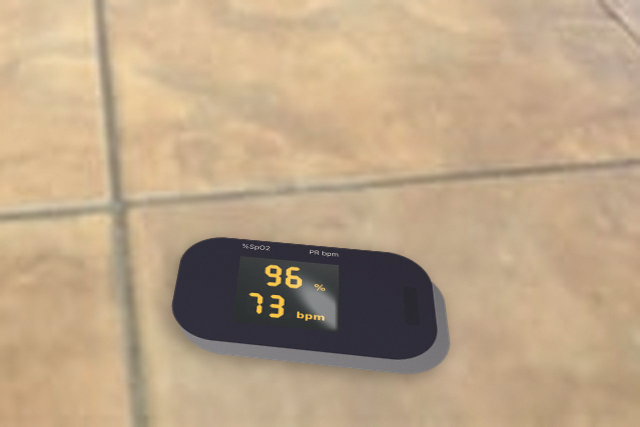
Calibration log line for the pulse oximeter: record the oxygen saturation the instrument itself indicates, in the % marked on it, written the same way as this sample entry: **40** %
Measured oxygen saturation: **96** %
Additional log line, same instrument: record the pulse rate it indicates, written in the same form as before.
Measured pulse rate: **73** bpm
